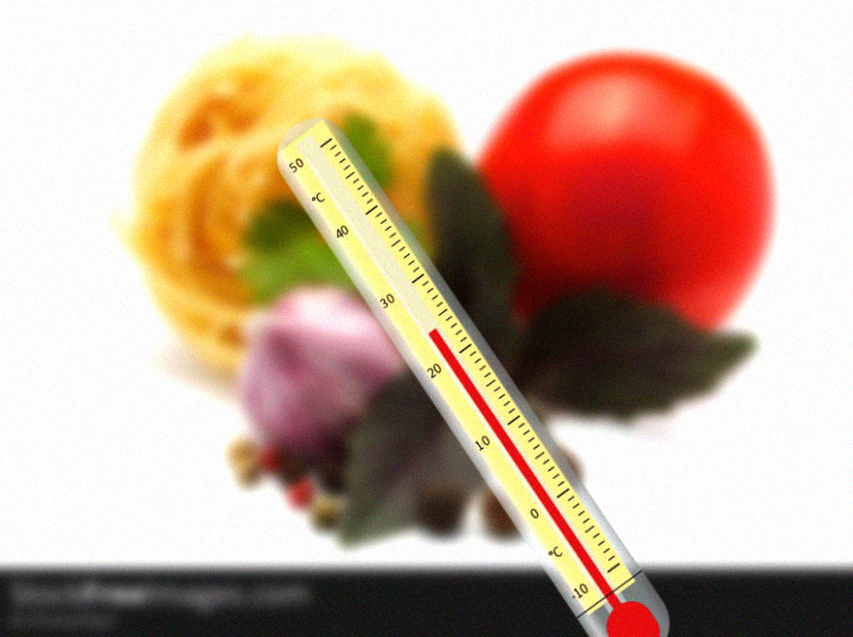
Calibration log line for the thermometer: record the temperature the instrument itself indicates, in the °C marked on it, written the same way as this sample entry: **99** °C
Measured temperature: **24** °C
